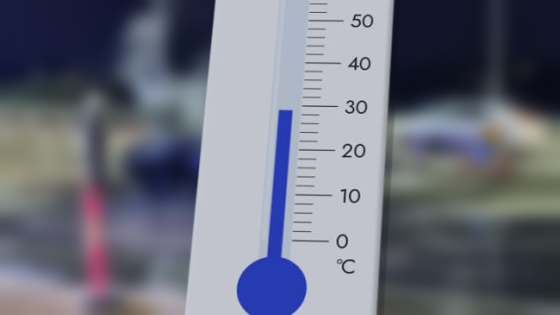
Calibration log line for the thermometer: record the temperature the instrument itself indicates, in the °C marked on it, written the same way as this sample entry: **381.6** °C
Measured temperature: **29** °C
